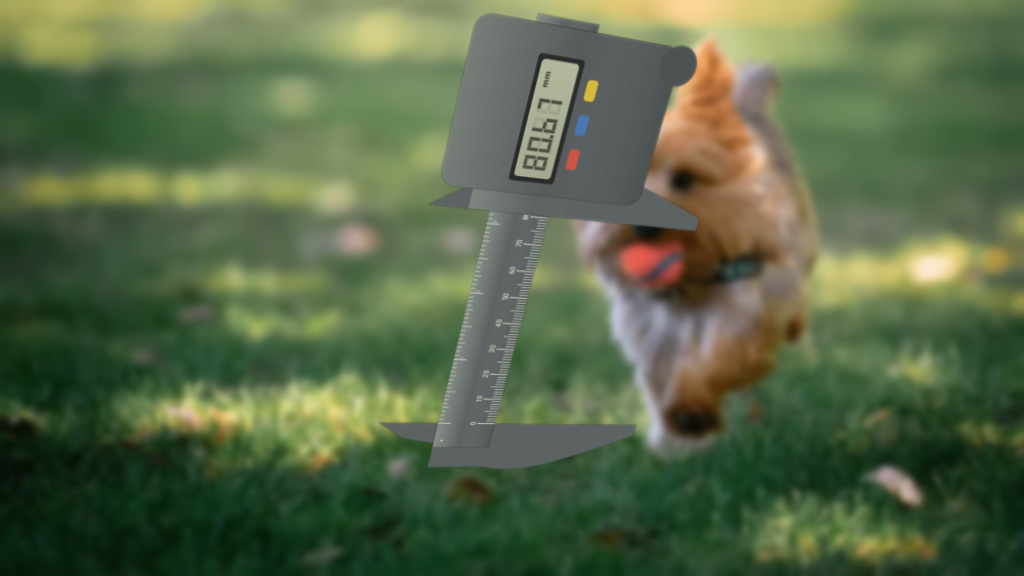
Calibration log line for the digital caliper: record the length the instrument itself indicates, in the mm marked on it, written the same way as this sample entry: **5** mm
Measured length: **80.67** mm
